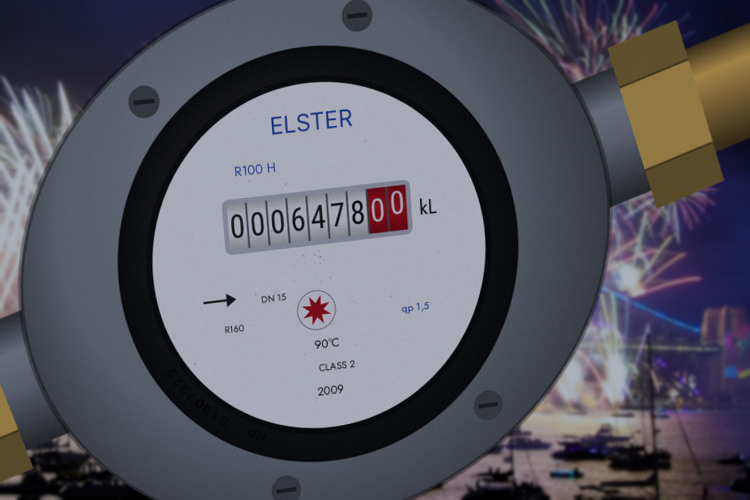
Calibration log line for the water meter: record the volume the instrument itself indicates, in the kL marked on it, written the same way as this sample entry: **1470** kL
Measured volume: **6478.00** kL
